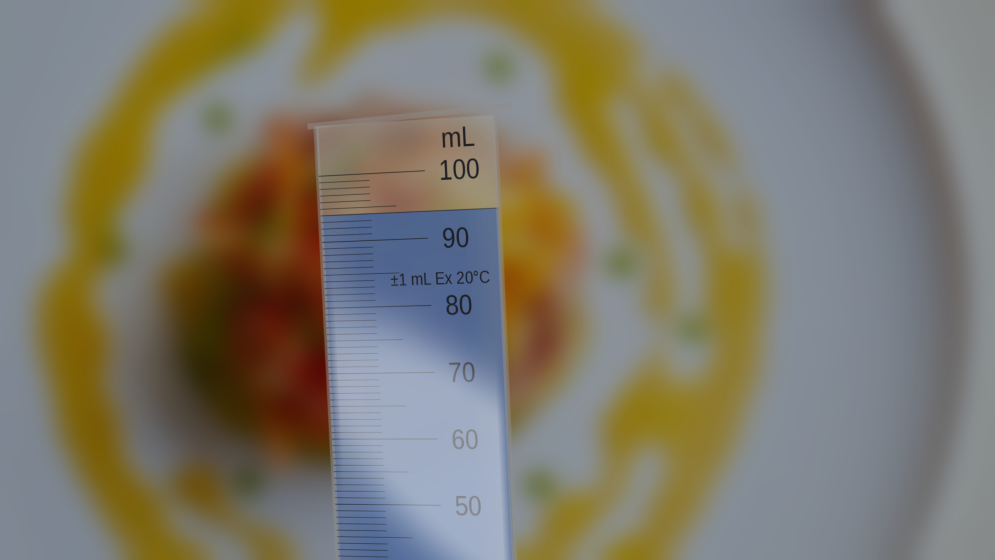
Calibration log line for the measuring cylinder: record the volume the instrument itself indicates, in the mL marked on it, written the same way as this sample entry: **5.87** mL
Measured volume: **94** mL
